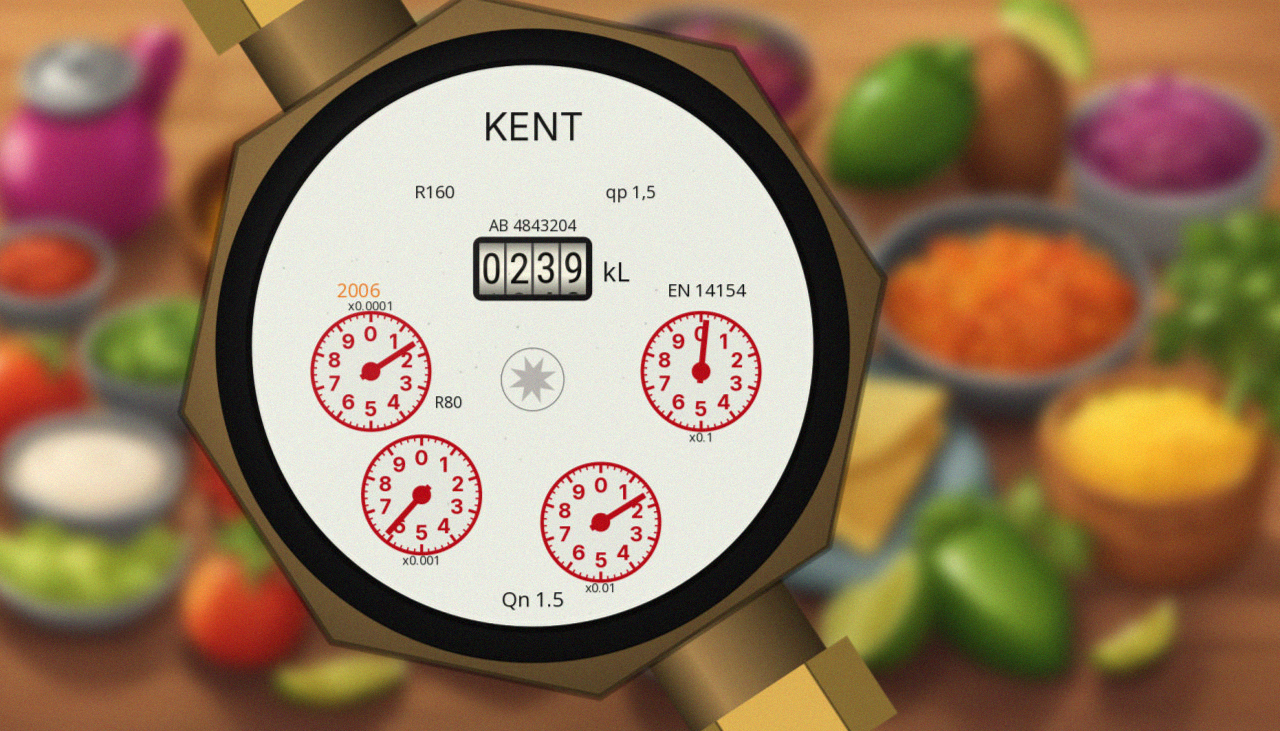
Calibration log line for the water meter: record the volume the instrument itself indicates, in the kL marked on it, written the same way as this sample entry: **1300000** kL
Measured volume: **239.0161** kL
